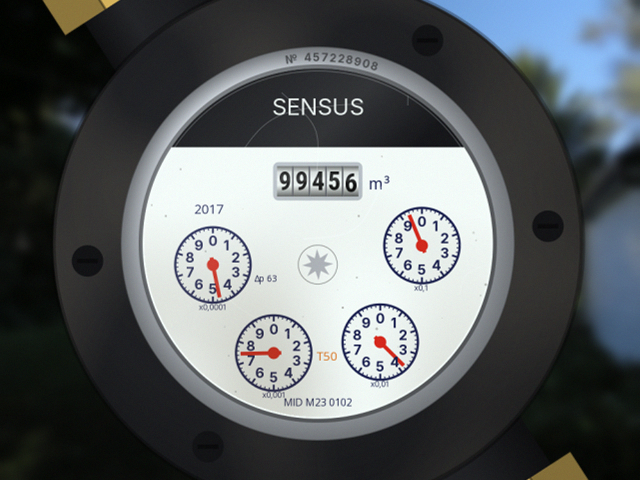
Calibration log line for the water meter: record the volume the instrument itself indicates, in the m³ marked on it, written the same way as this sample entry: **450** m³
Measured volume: **99455.9374** m³
